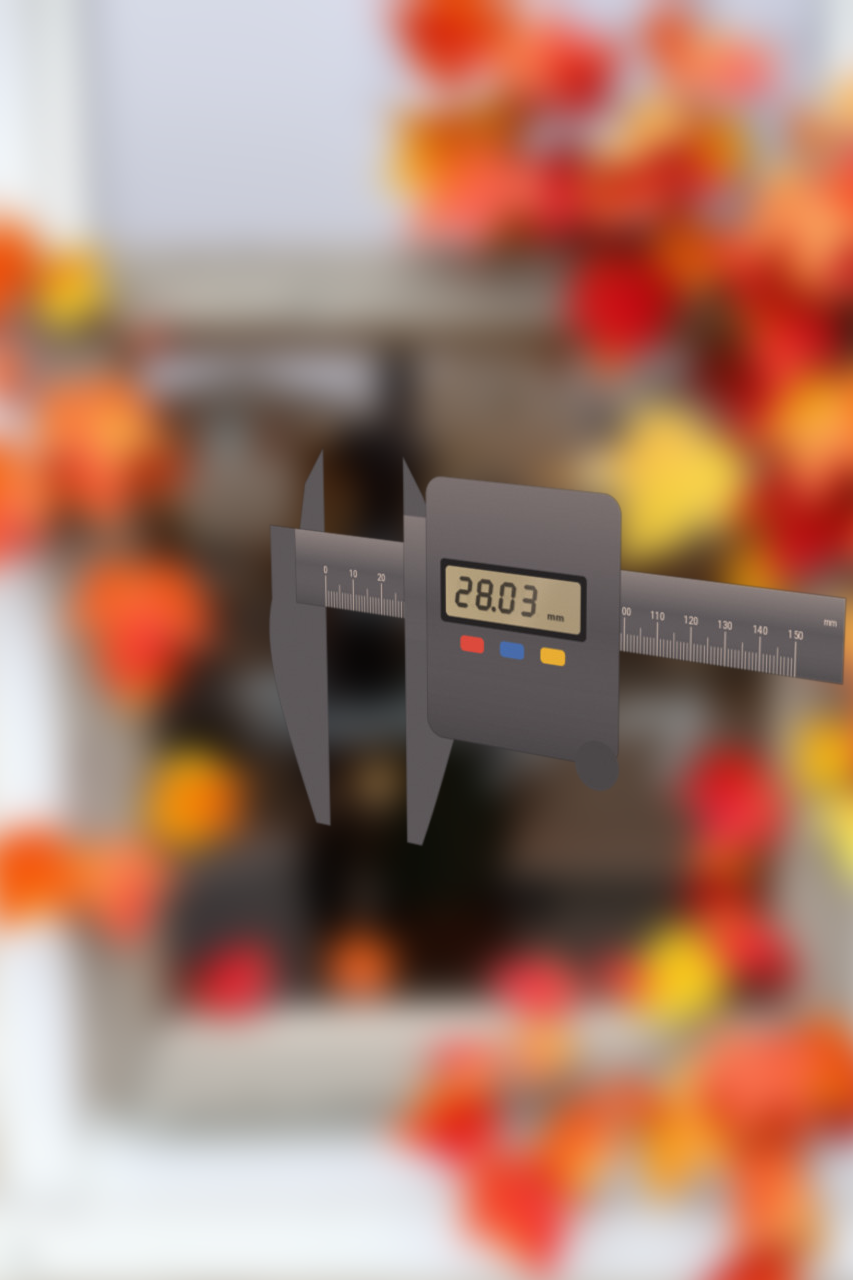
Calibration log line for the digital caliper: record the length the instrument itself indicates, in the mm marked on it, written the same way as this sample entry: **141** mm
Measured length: **28.03** mm
